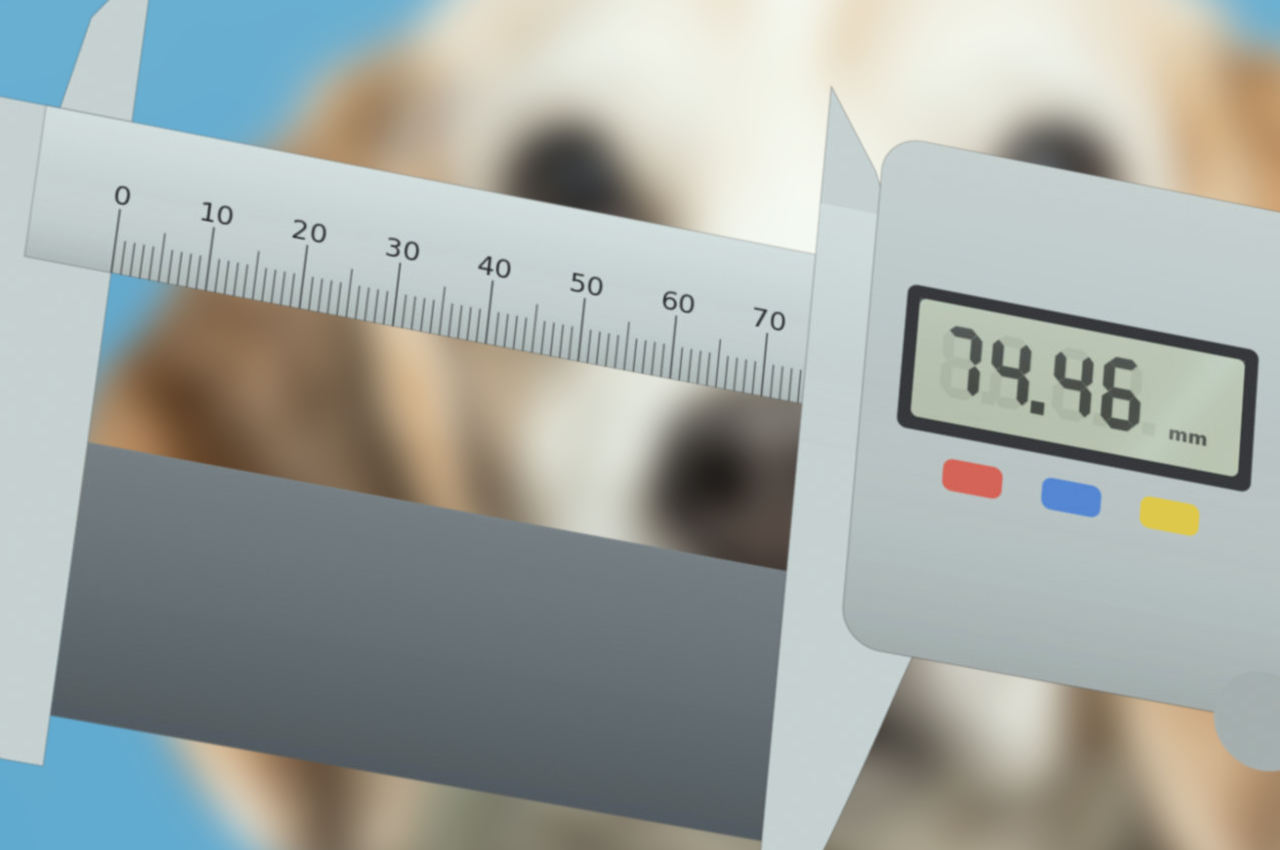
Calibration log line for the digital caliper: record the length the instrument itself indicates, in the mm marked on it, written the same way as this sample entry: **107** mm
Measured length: **74.46** mm
